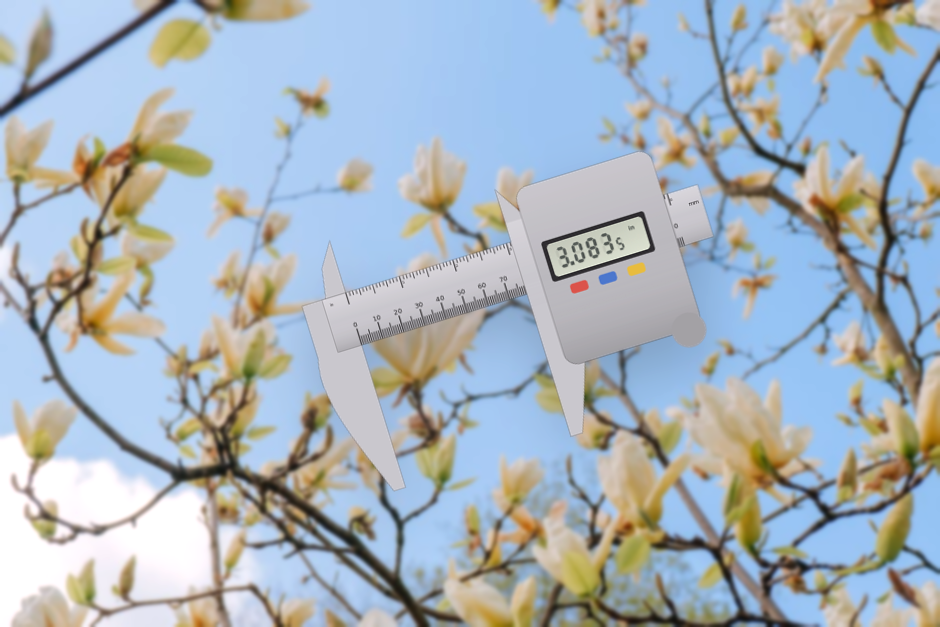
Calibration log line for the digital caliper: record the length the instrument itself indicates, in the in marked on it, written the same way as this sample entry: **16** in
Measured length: **3.0835** in
